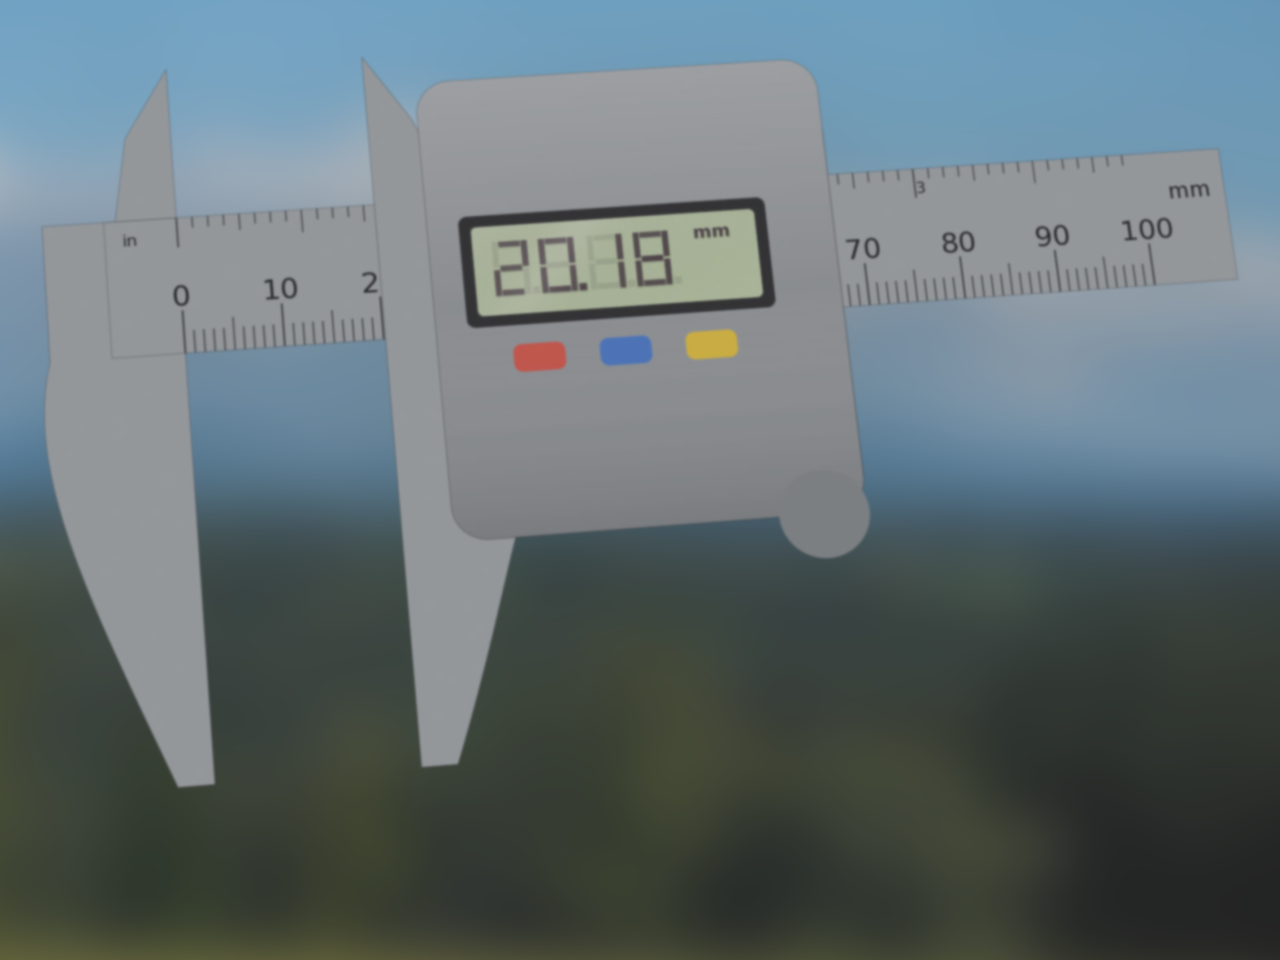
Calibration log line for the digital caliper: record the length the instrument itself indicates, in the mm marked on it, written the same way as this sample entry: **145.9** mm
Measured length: **20.18** mm
